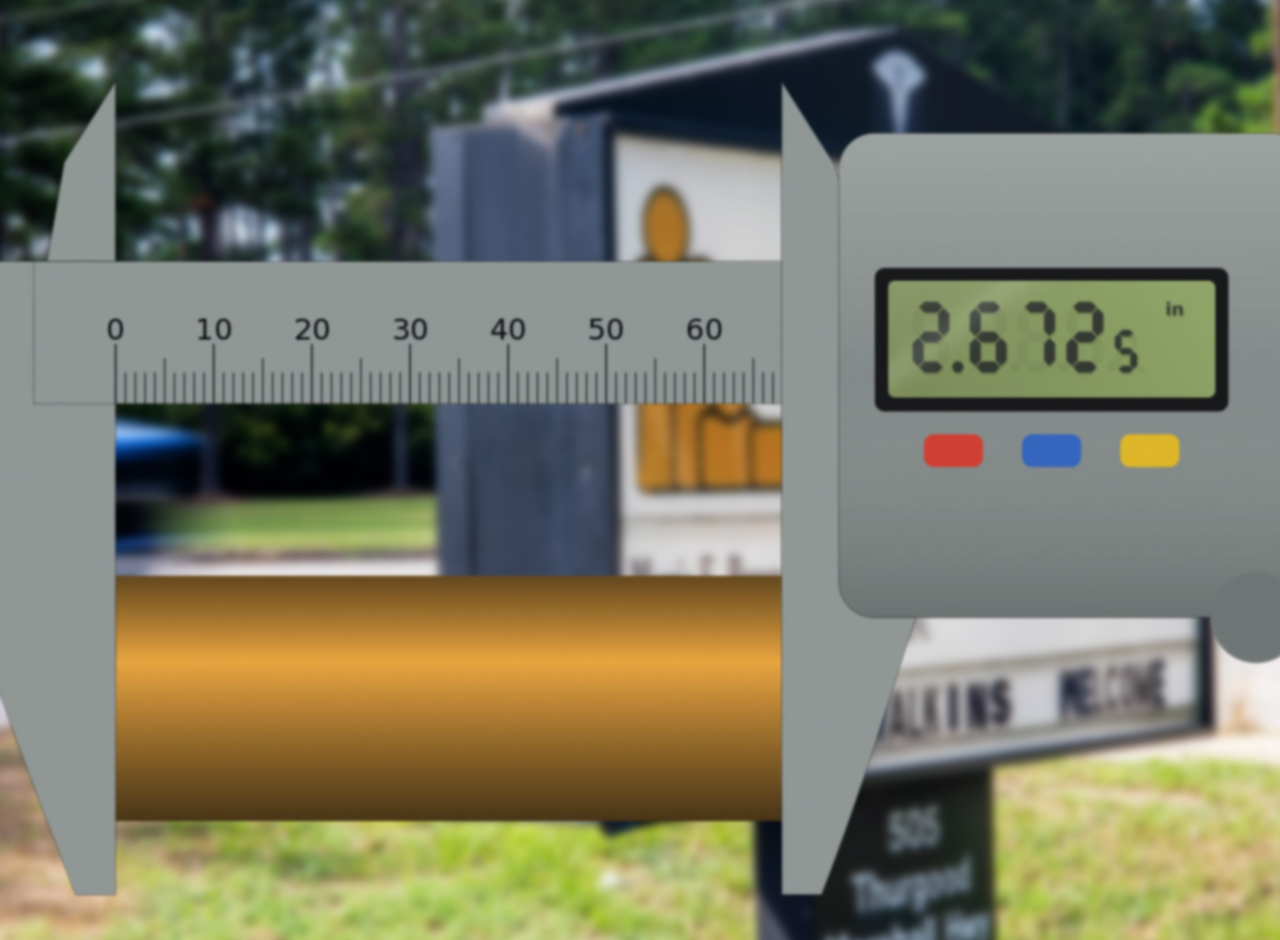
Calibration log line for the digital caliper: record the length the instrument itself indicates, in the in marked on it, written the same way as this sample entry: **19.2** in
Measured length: **2.6725** in
